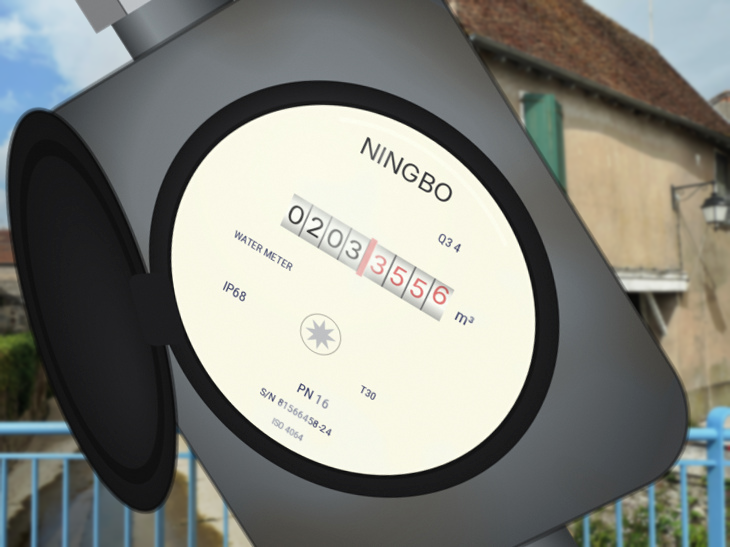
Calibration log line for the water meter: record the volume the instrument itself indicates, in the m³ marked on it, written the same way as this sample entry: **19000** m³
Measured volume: **203.3556** m³
